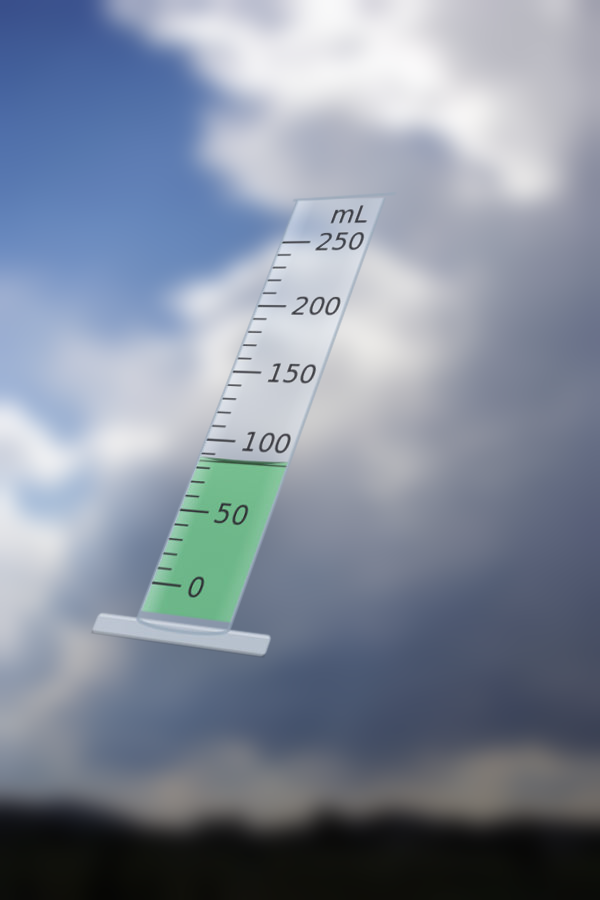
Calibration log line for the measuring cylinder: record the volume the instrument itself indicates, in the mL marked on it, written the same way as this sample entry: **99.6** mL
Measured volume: **85** mL
